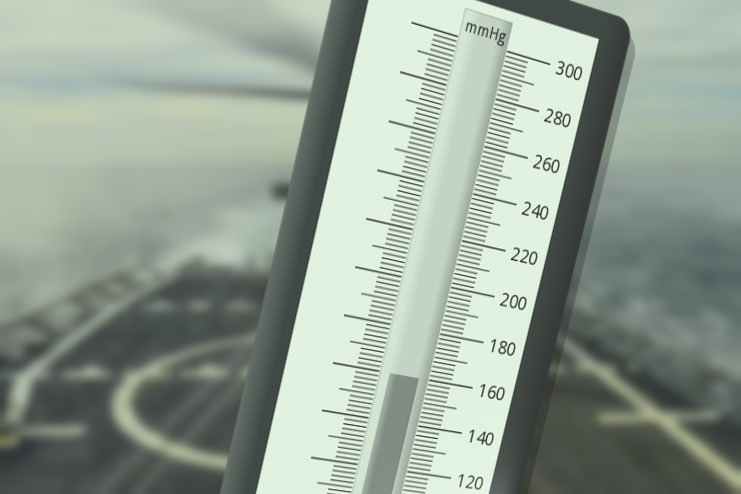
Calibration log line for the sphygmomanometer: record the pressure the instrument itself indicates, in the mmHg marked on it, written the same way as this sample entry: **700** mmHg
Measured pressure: **160** mmHg
